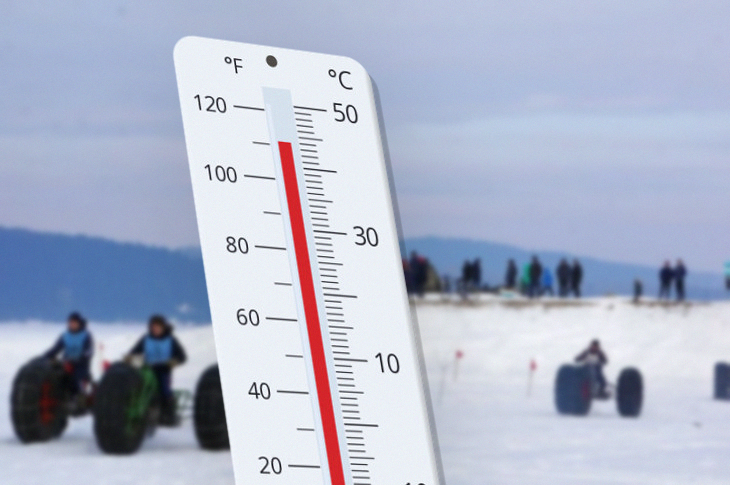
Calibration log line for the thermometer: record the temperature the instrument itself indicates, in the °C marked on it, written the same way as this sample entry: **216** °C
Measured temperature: **44** °C
